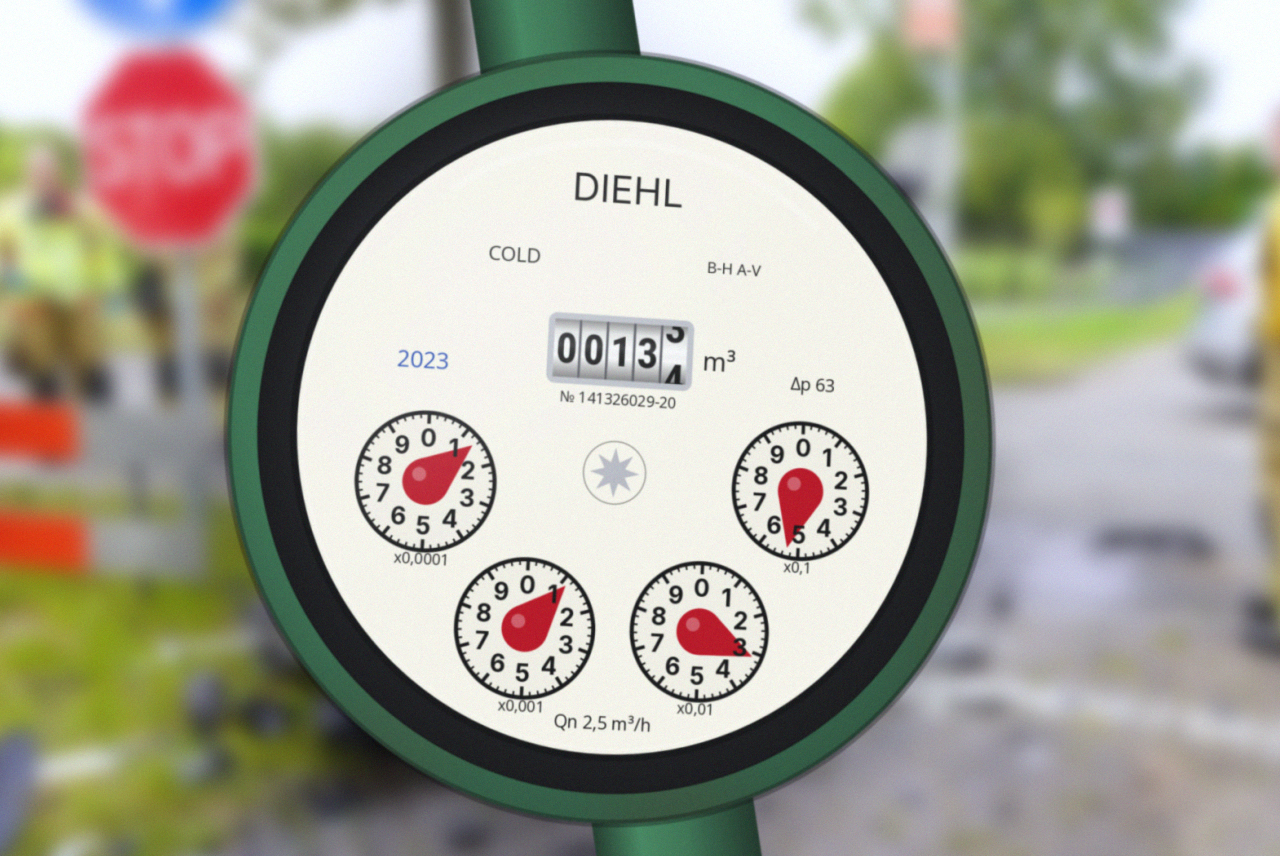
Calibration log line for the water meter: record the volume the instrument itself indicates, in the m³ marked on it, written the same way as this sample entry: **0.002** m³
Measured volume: **133.5311** m³
